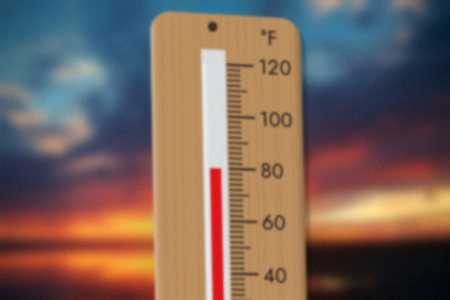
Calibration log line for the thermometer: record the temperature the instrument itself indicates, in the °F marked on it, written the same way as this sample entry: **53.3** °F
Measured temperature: **80** °F
